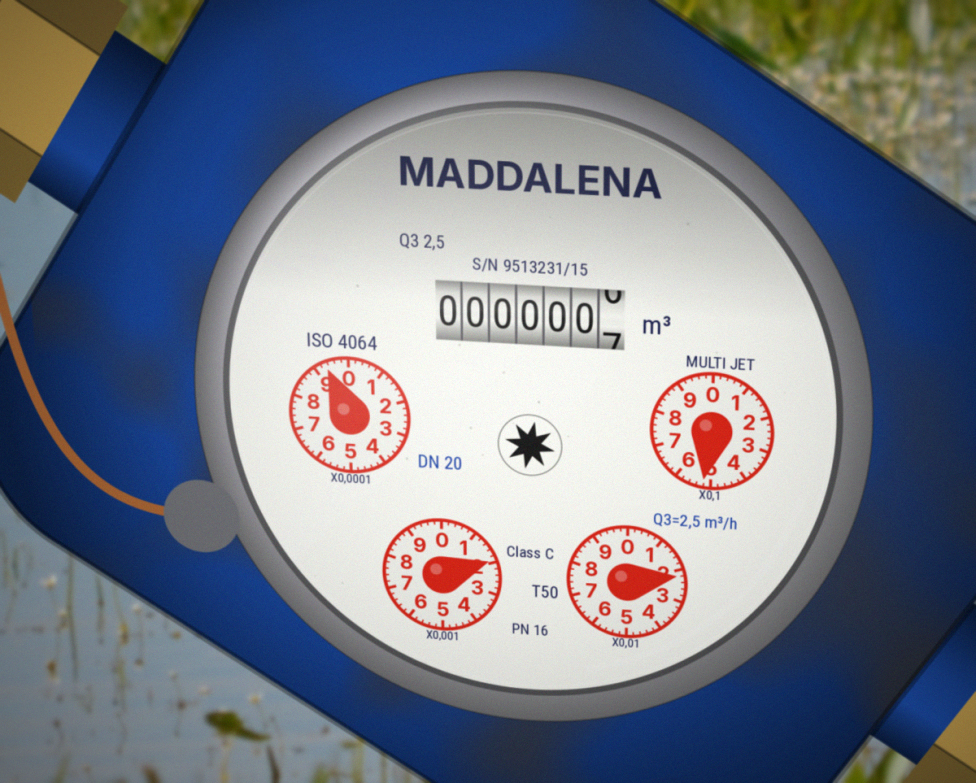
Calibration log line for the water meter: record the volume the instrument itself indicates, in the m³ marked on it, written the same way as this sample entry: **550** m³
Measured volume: **6.5219** m³
